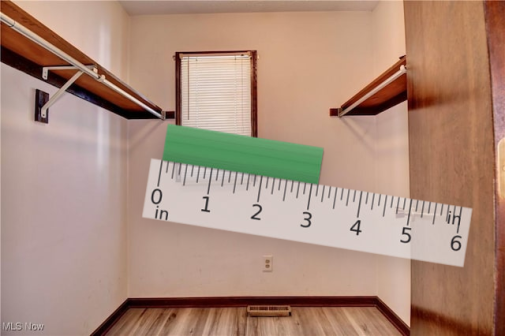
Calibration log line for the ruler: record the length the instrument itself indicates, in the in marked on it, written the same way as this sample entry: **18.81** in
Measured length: **3.125** in
